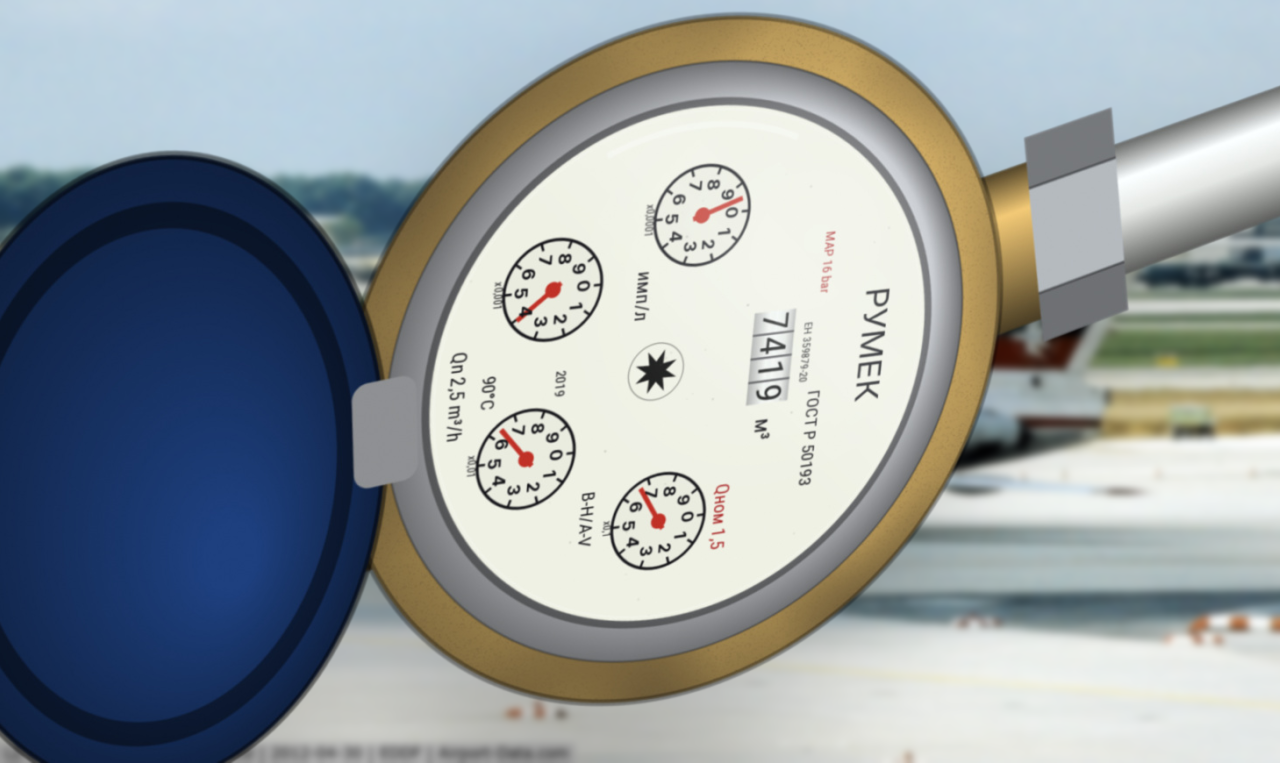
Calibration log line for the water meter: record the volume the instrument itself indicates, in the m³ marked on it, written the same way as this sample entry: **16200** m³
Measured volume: **7419.6639** m³
